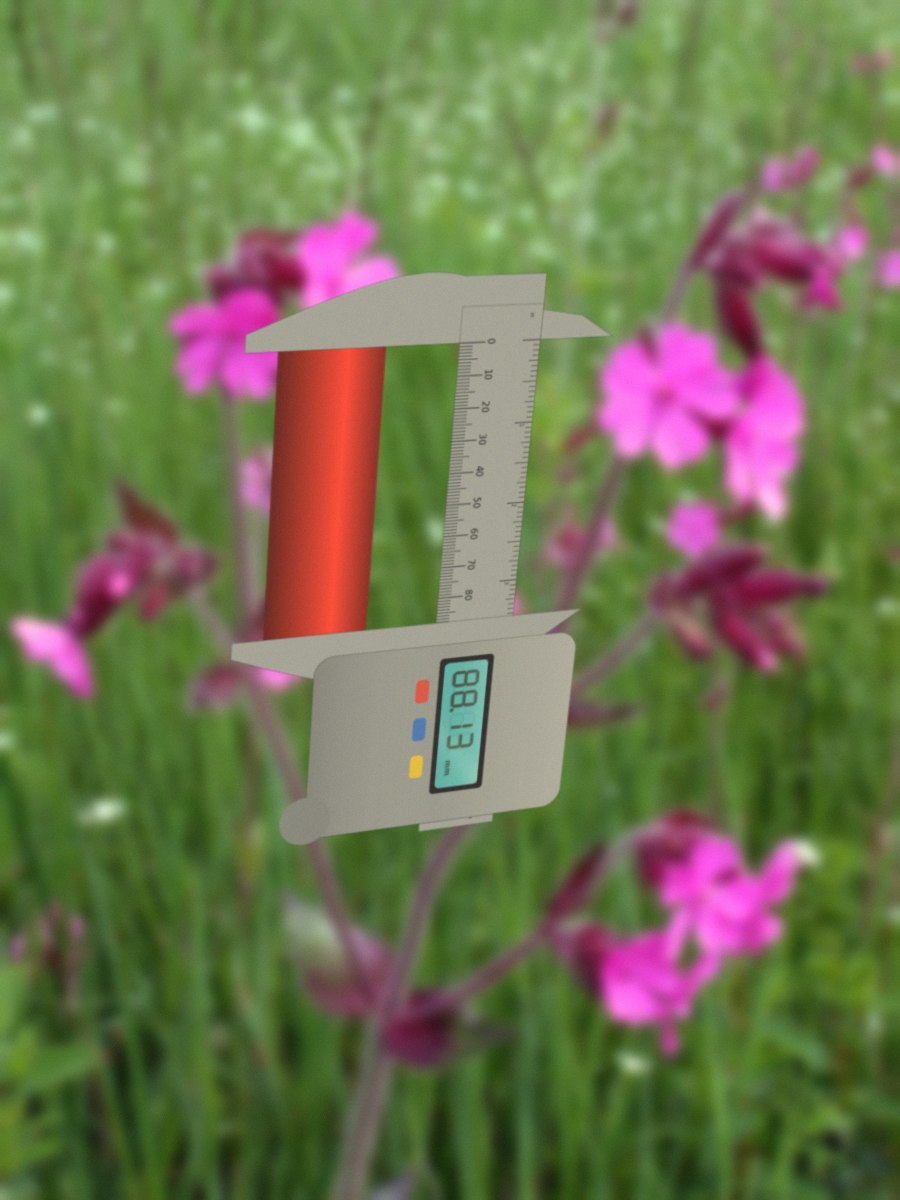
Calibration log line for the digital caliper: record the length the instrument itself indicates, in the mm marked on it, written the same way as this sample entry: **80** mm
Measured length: **88.13** mm
